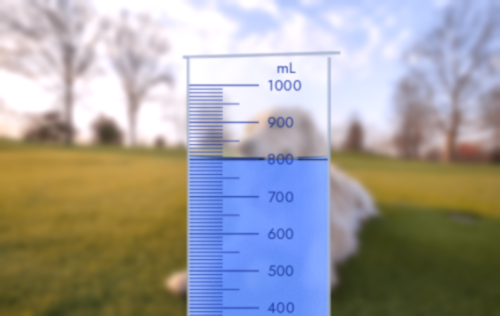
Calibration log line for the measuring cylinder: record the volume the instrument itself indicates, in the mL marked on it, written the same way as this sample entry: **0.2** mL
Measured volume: **800** mL
